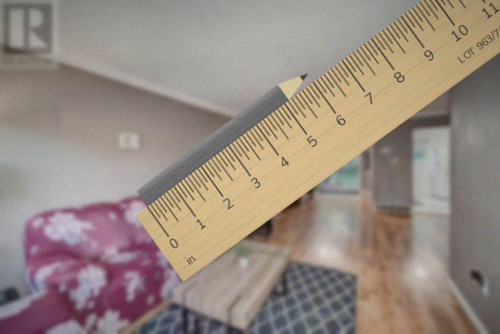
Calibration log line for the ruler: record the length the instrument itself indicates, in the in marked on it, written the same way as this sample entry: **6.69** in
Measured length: **6** in
